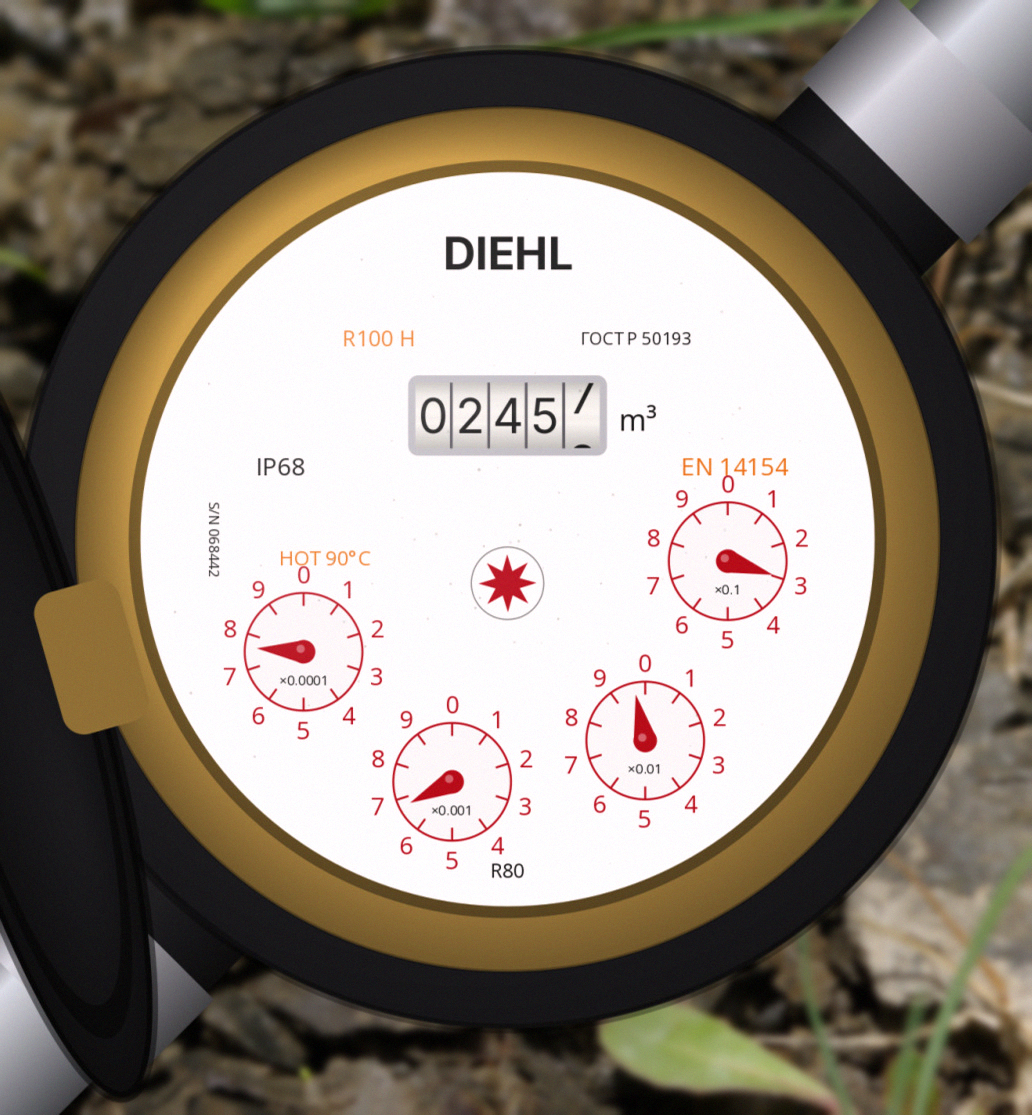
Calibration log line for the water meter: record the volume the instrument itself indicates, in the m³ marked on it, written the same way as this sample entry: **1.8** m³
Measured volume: **2457.2967** m³
